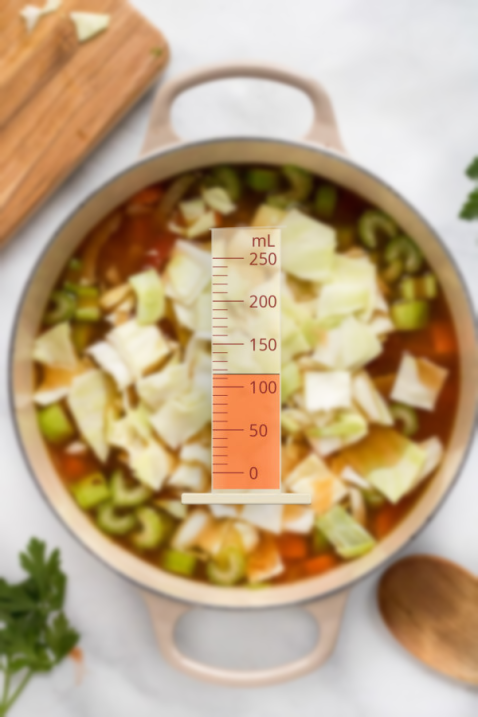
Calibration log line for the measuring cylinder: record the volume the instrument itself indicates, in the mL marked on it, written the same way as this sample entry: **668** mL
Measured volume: **115** mL
